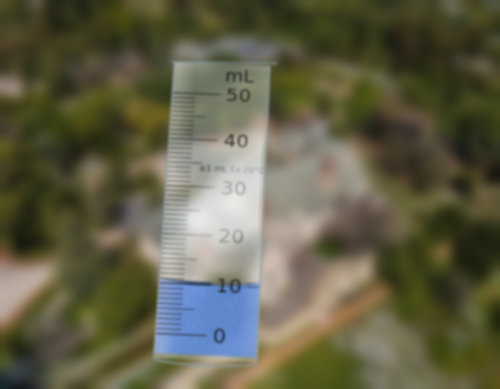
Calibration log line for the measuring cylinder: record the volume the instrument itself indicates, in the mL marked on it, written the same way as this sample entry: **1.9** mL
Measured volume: **10** mL
